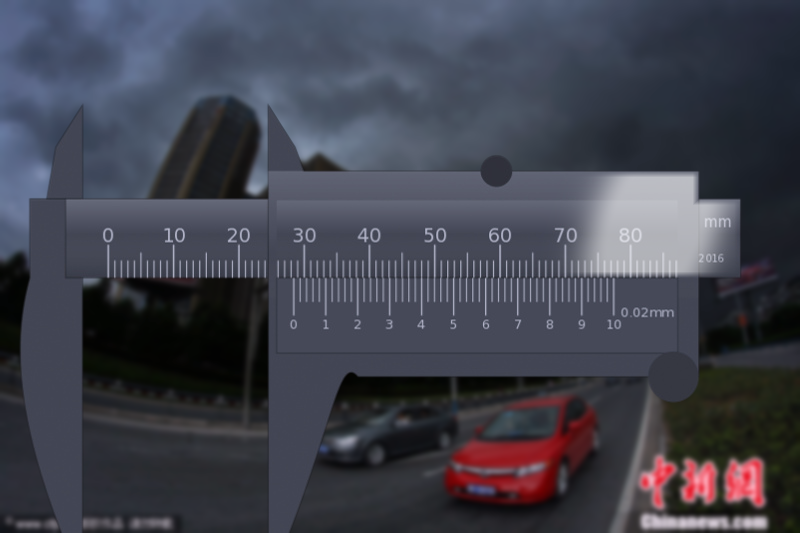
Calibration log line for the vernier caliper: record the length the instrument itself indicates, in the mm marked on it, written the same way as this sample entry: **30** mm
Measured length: **28.4** mm
